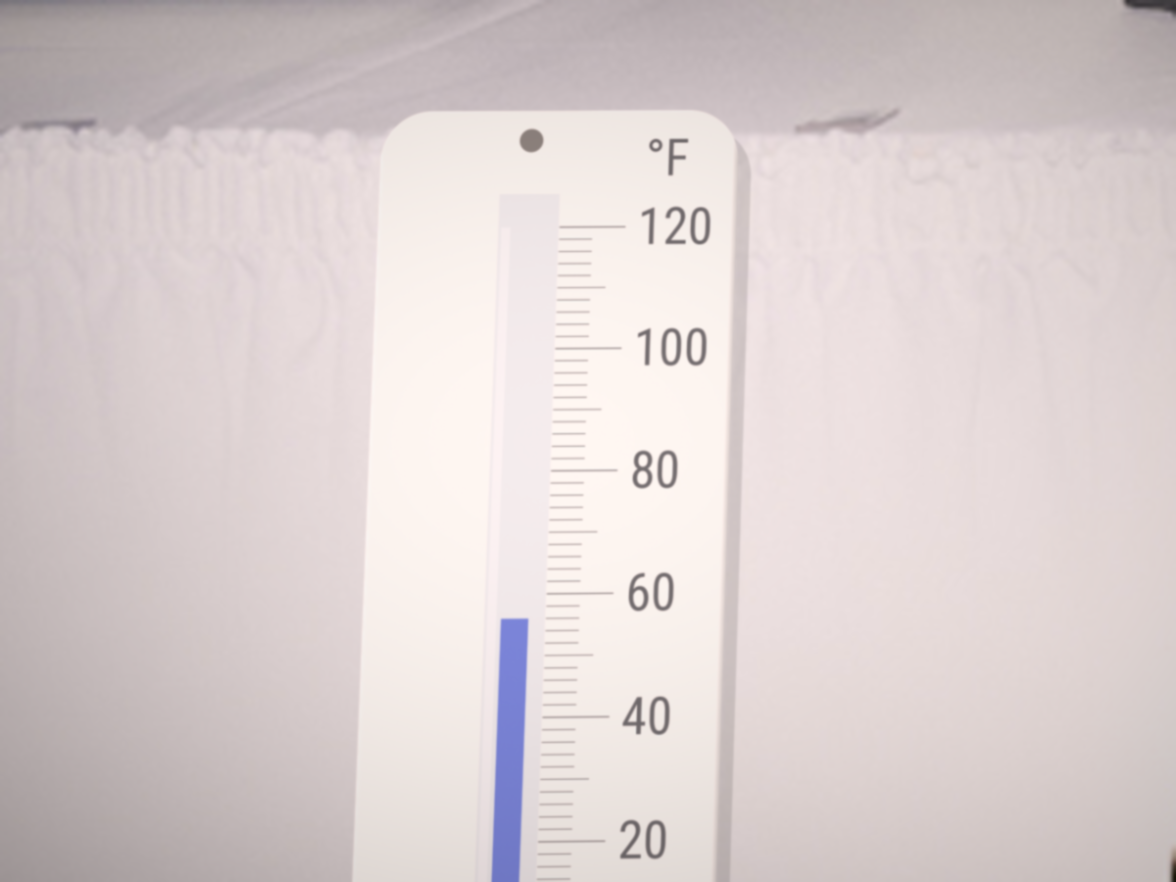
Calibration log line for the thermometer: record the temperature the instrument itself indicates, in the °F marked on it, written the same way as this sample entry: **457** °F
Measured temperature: **56** °F
